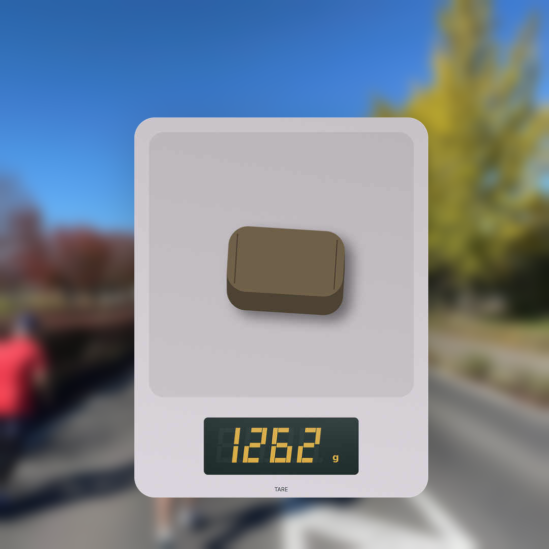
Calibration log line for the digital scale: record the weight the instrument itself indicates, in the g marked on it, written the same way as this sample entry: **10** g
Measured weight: **1262** g
